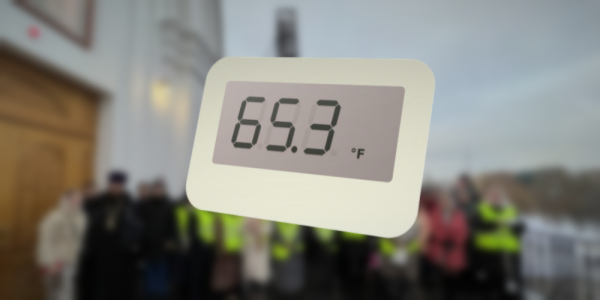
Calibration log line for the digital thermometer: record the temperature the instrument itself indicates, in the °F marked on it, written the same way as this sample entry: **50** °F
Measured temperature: **65.3** °F
